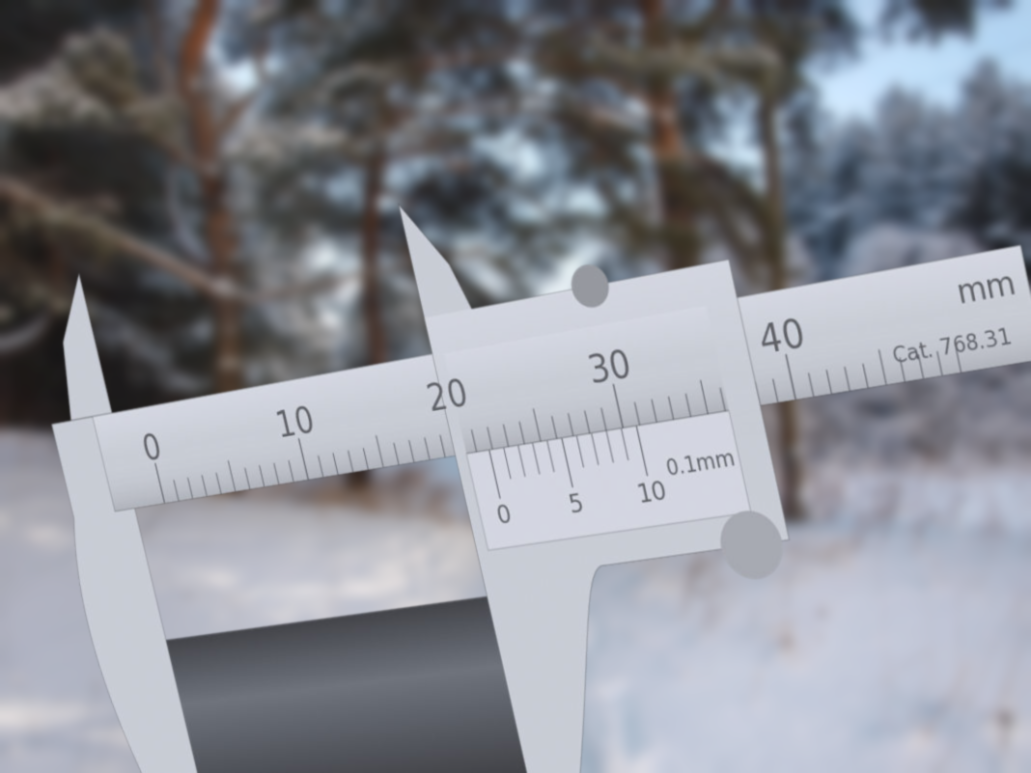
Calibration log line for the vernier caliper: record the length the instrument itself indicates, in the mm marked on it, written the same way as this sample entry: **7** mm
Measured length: **21.8** mm
